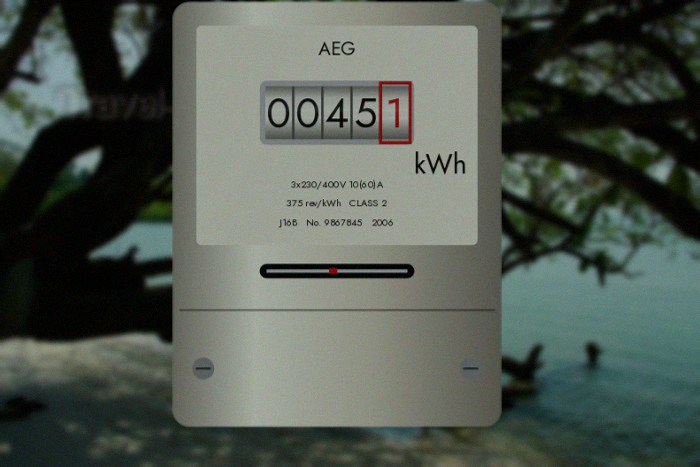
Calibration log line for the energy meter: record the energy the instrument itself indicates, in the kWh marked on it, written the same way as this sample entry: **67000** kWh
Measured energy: **45.1** kWh
